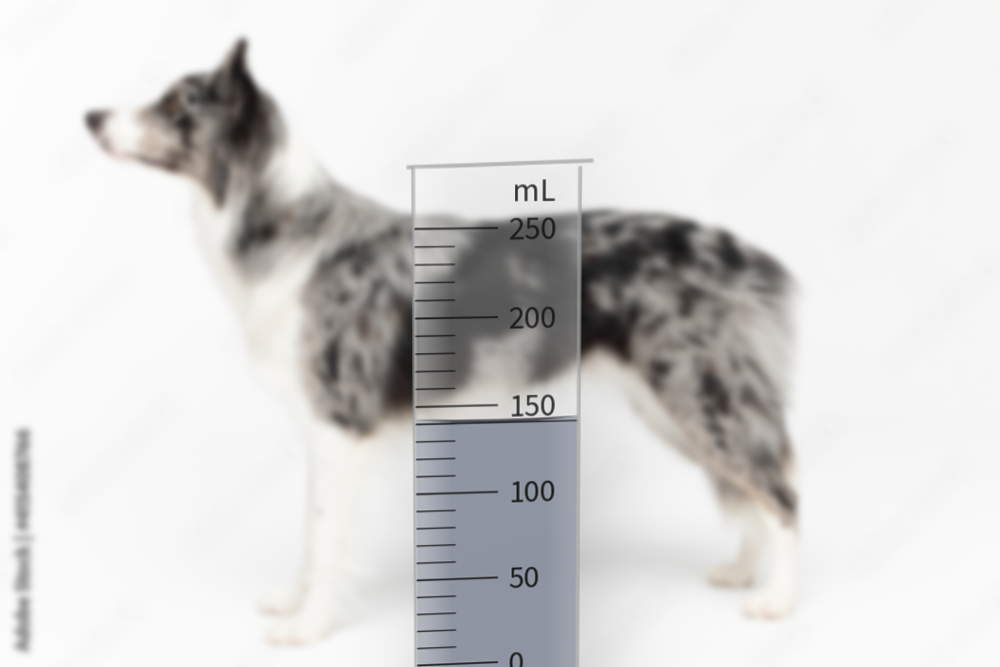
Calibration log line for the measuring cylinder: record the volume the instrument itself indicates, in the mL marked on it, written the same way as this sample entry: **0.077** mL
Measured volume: **140** mL
